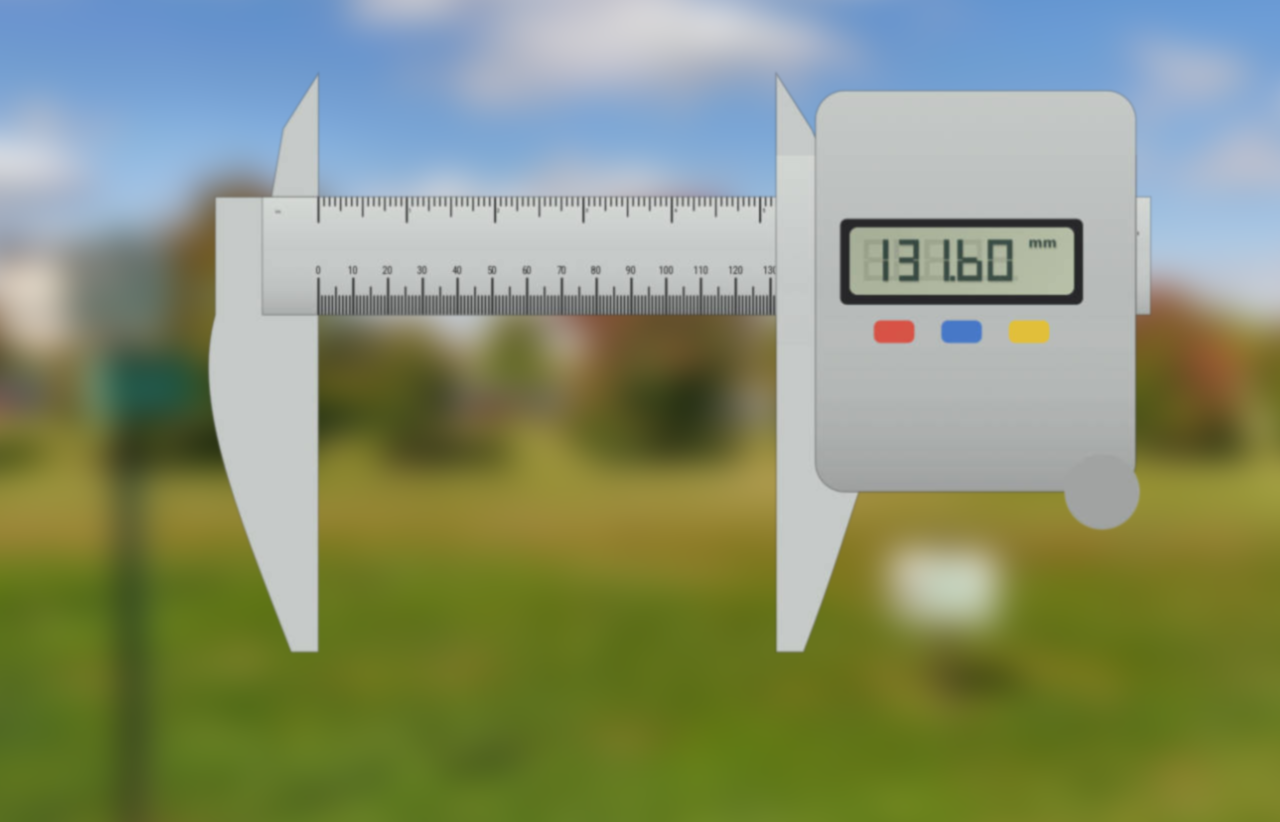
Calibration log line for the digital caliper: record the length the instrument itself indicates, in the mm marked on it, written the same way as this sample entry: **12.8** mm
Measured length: **131.60** mm
